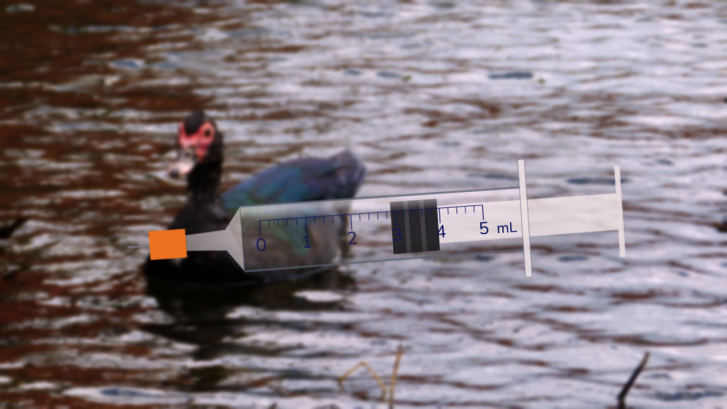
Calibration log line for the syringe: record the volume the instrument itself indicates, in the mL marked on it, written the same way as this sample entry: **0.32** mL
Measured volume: **2.9** mL
